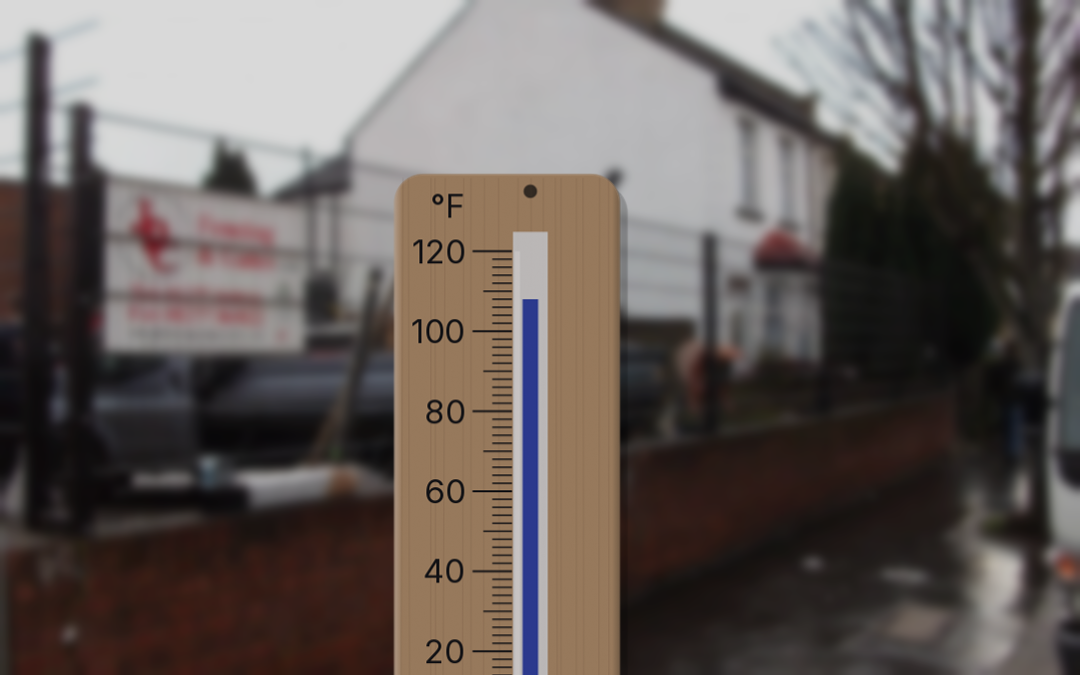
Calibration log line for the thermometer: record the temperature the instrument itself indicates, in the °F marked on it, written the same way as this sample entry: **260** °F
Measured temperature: **108** °F
